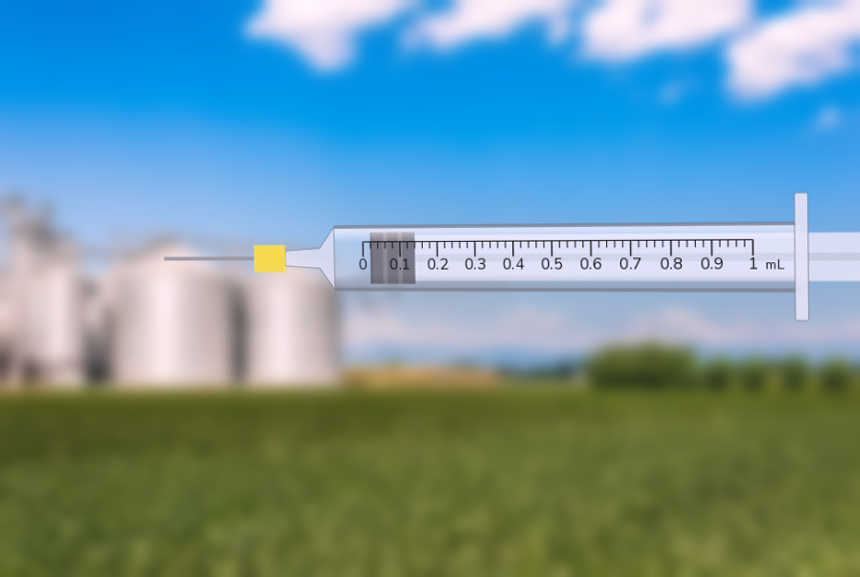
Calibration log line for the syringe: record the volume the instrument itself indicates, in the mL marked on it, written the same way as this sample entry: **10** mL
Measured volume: **0.02** mL
